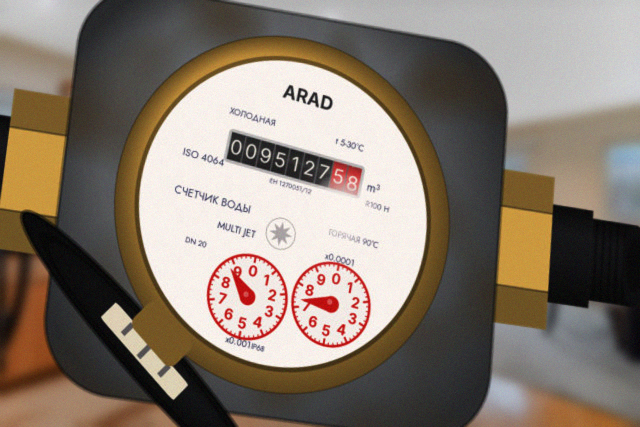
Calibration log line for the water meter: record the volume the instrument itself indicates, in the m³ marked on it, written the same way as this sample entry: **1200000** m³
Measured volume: **95127.5787** m³
